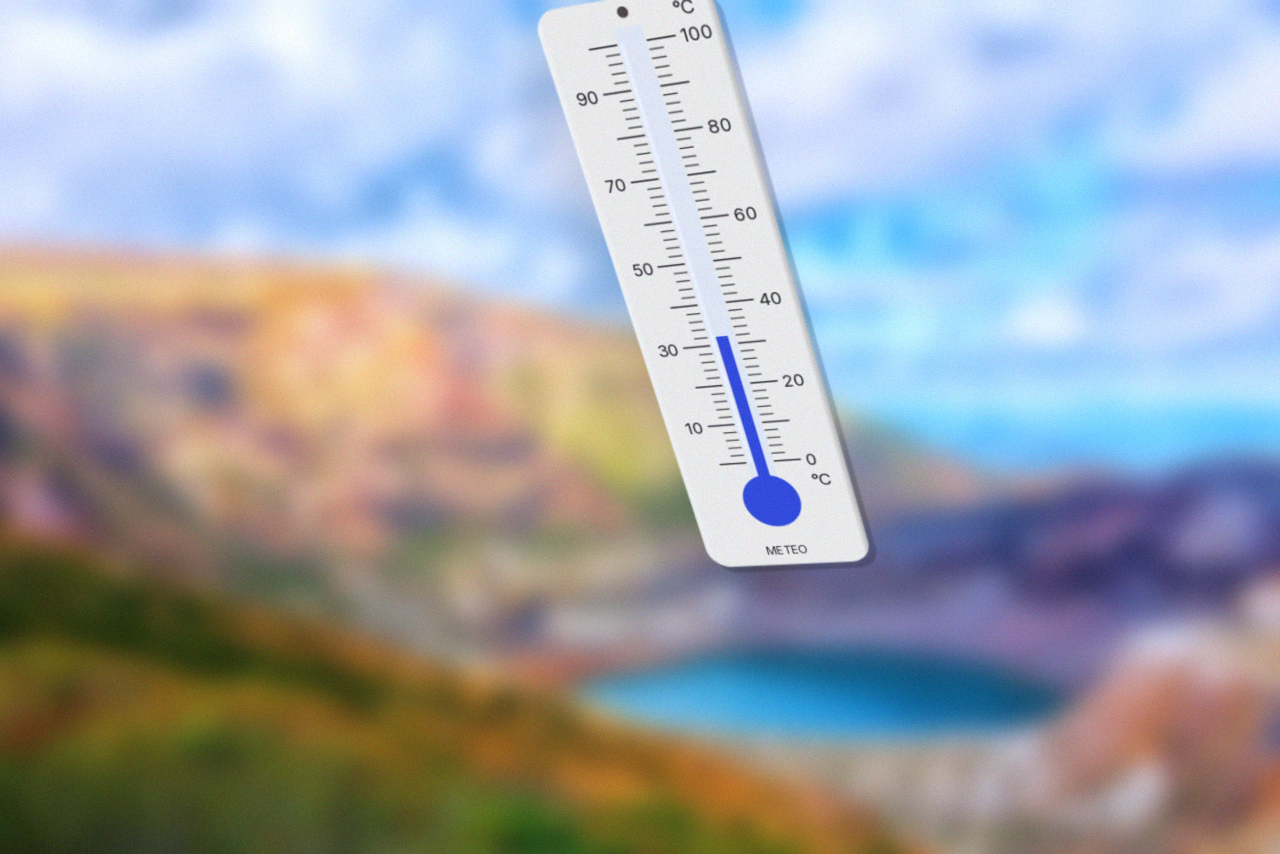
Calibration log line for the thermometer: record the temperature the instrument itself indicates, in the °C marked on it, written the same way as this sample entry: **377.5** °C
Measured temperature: **32** °C
